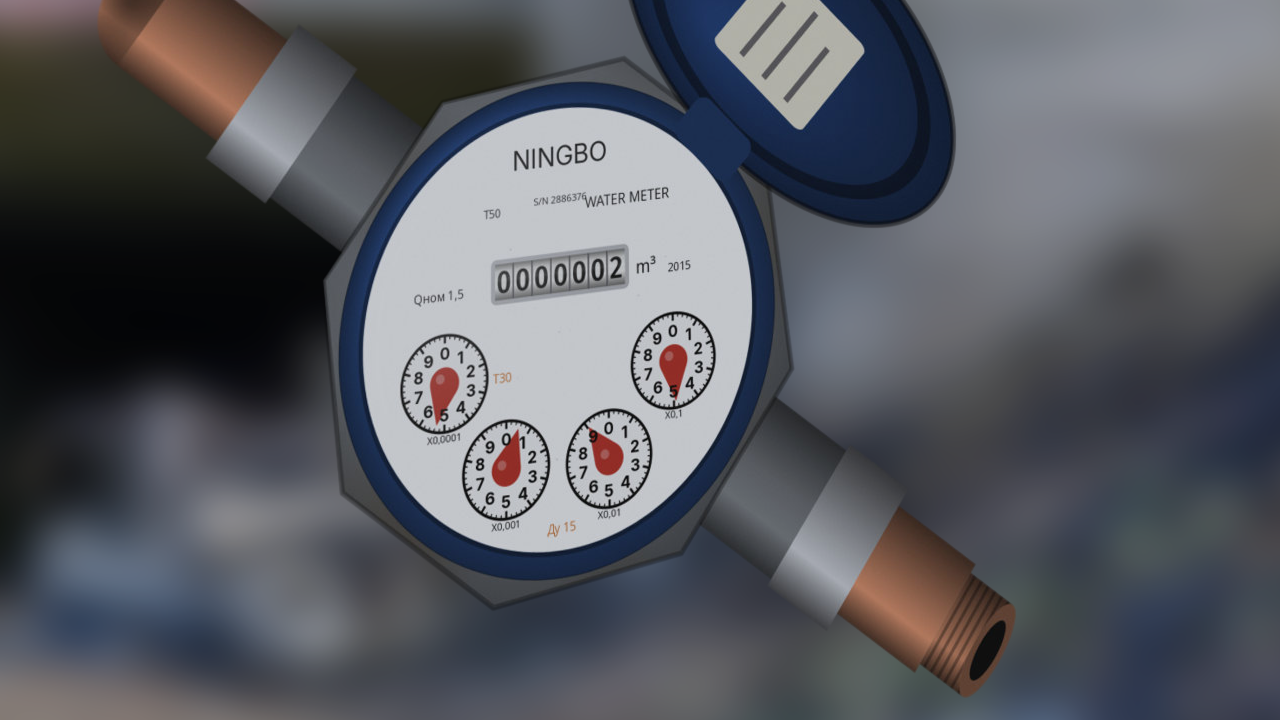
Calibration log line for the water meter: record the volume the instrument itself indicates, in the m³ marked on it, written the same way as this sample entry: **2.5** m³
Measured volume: **2.4905** m³
